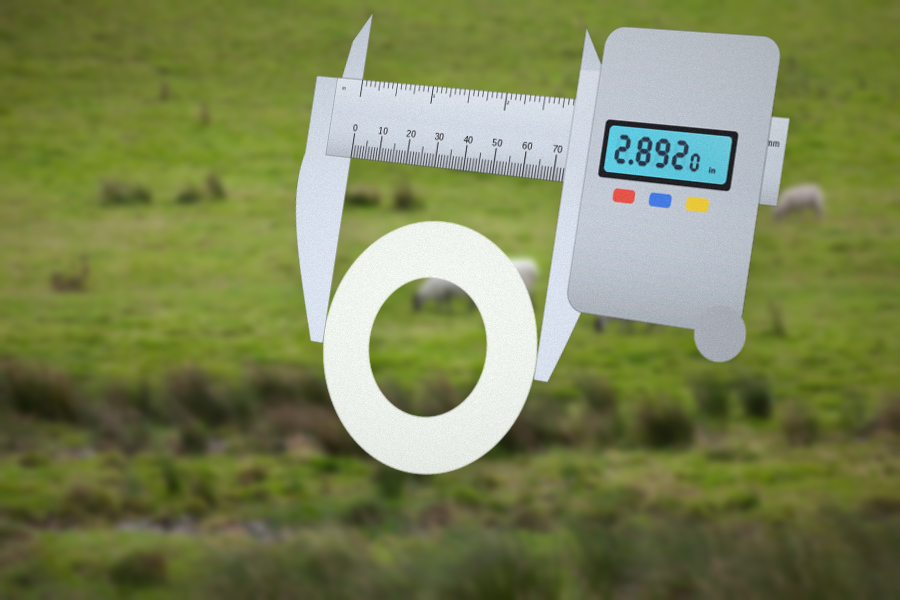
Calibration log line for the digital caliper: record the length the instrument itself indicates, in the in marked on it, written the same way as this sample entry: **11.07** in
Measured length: **2.8920** in
